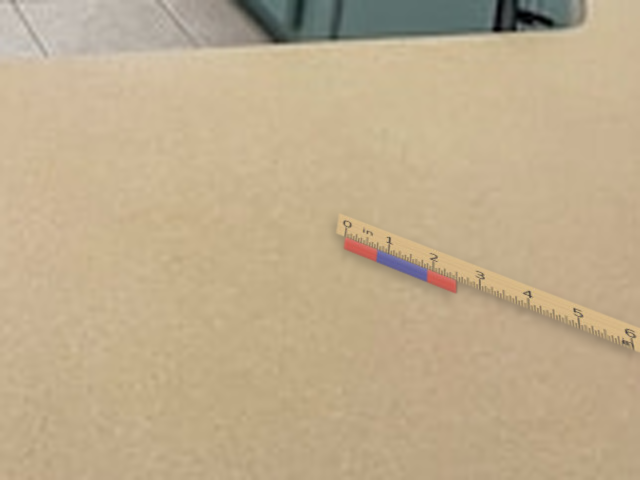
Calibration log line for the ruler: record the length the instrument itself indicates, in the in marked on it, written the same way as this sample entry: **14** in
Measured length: **2.5** in
